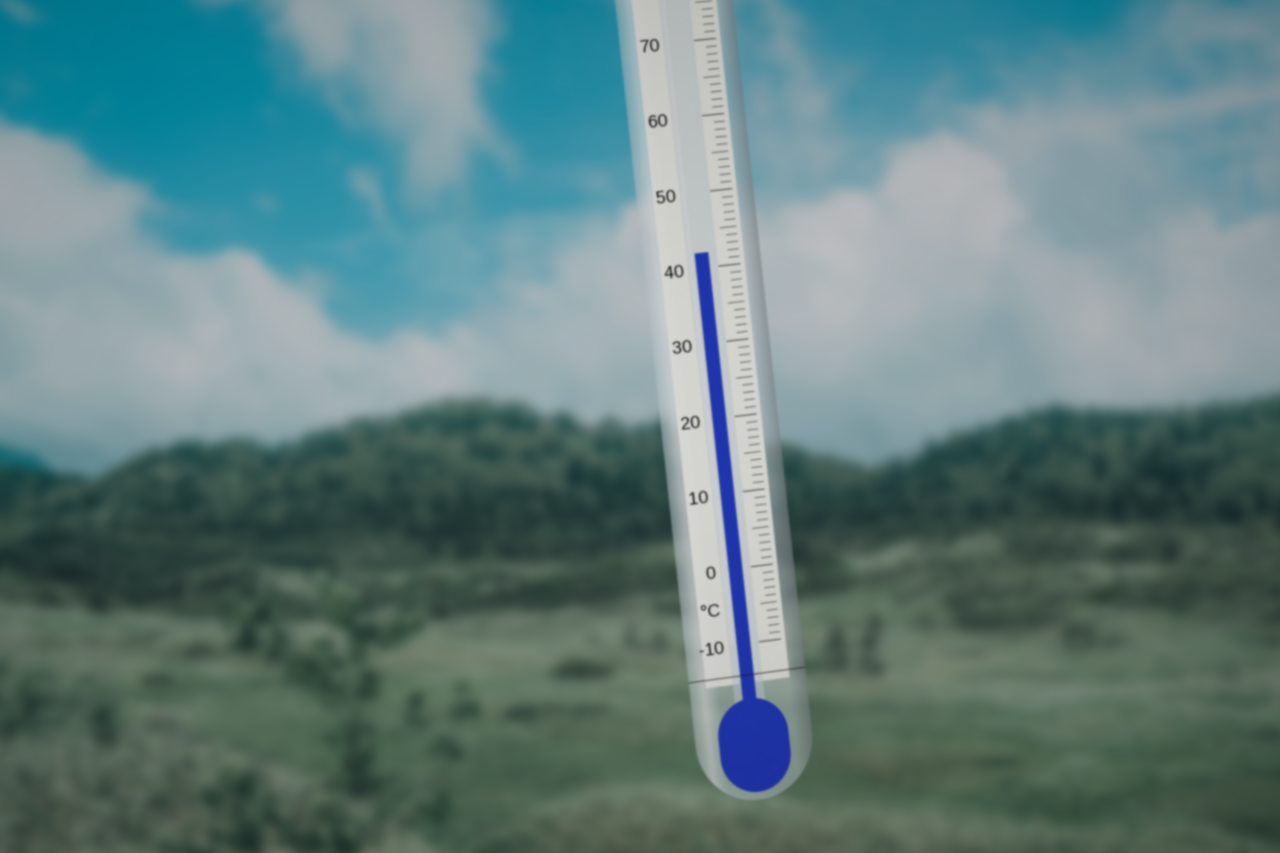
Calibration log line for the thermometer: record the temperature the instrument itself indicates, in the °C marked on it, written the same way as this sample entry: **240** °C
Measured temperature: **42** °C
